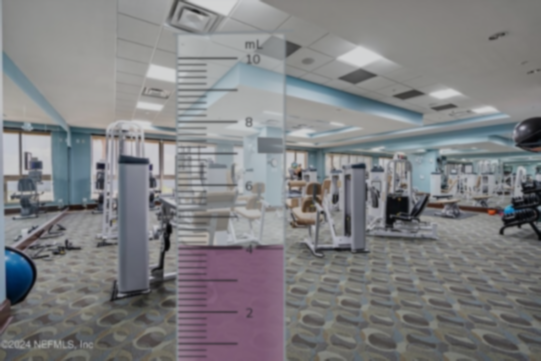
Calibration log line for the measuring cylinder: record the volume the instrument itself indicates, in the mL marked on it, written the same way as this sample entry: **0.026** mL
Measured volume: **4** mL
